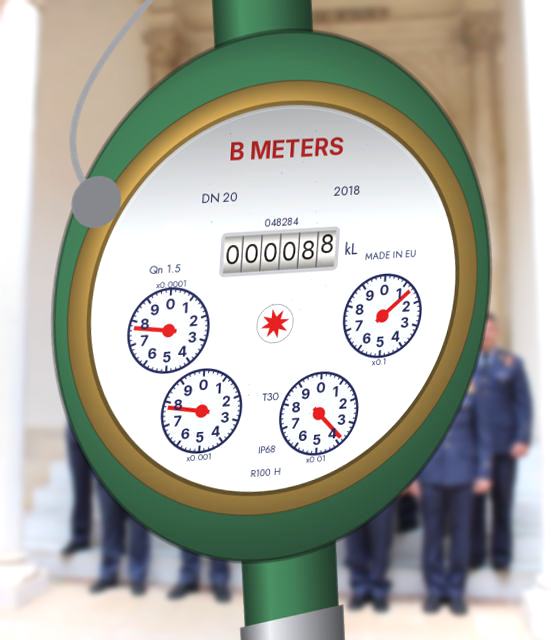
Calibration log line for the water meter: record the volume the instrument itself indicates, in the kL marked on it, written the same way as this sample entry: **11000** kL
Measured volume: **88.1377** kL
